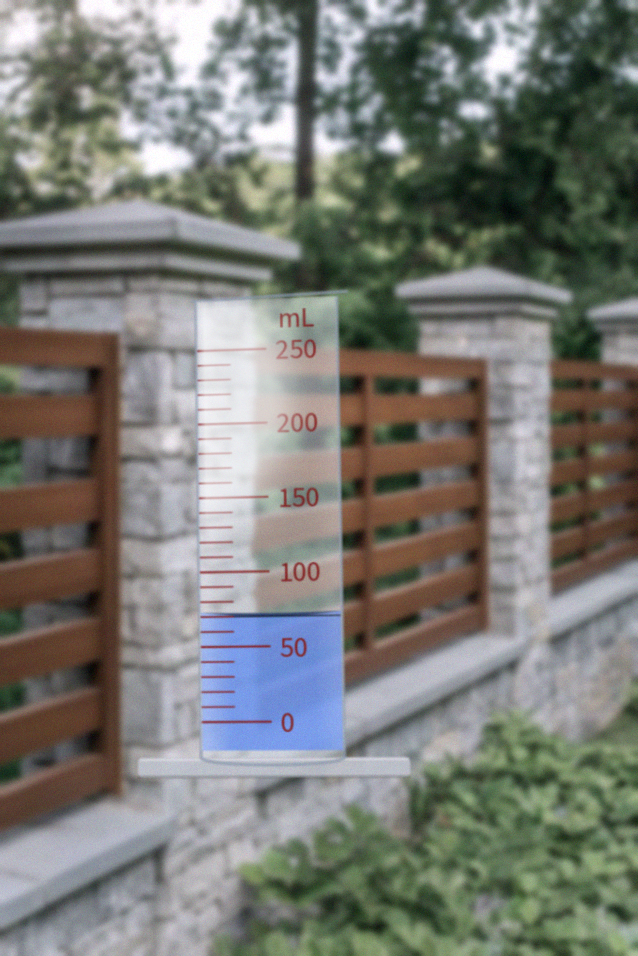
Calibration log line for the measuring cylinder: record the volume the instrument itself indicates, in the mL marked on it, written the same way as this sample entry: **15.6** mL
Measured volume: **70** mL
